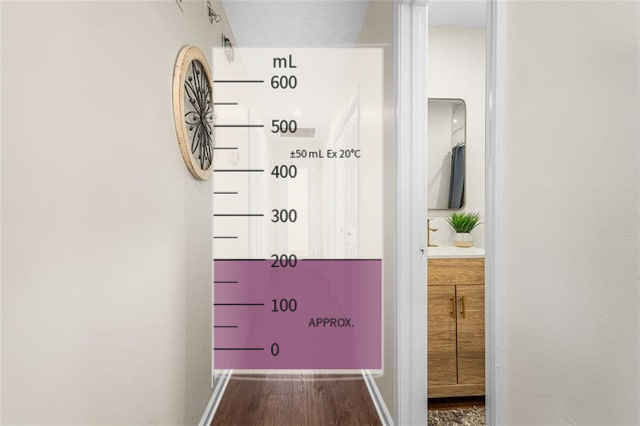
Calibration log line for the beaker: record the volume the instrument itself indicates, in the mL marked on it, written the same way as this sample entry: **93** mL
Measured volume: **200** mL
